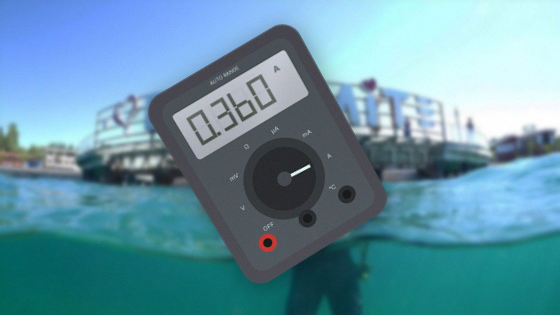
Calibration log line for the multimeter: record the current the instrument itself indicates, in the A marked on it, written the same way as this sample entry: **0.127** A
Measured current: **0.360** A
